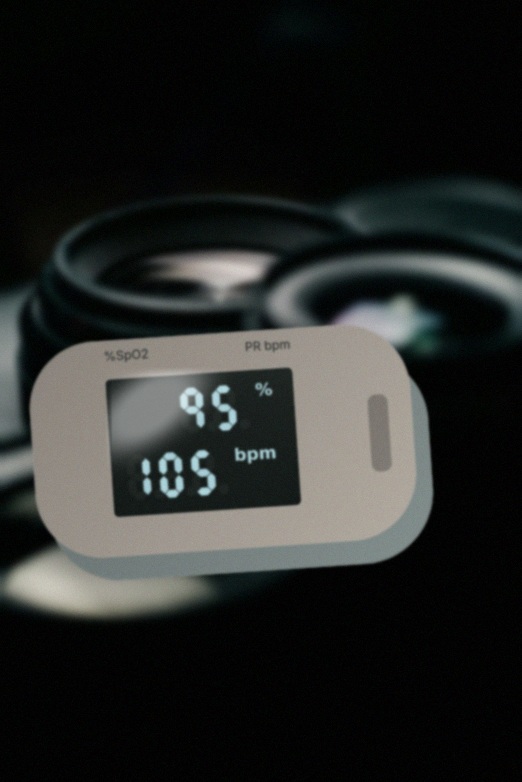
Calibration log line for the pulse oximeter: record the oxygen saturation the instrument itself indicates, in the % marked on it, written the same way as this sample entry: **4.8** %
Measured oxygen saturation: **95** %
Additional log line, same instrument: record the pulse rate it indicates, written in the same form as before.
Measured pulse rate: **105** bpm
